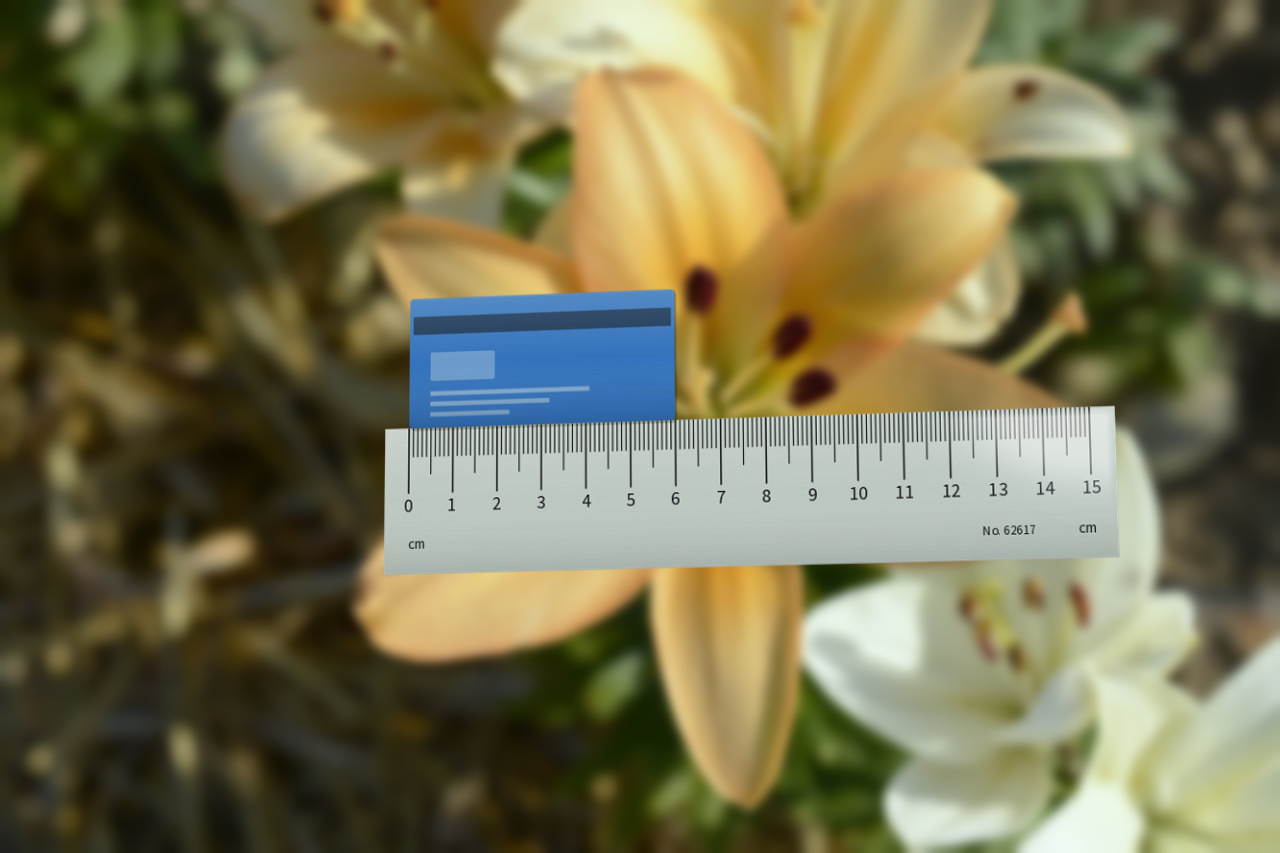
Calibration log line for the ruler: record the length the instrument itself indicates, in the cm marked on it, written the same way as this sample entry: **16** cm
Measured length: **6** cm
